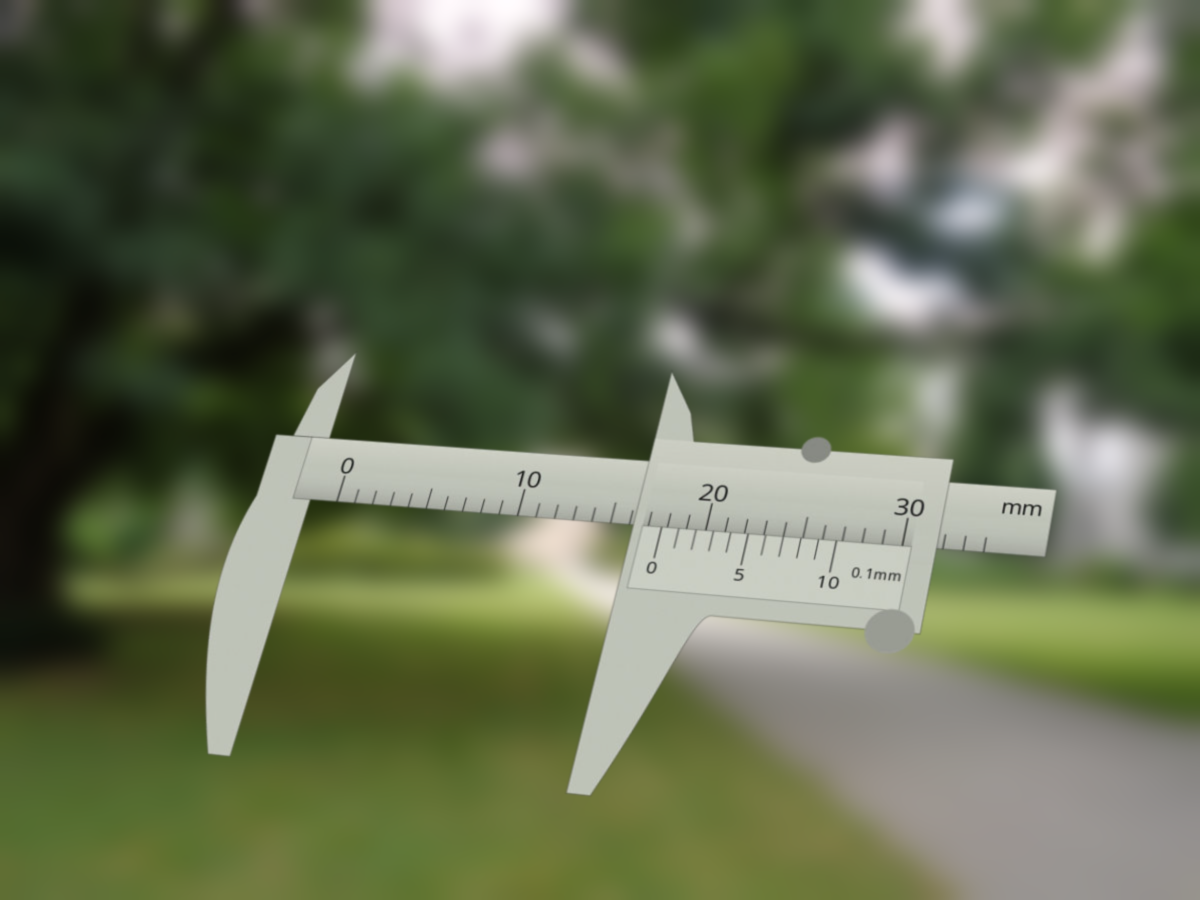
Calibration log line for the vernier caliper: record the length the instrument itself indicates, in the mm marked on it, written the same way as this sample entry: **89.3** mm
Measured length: **17.7** mm
